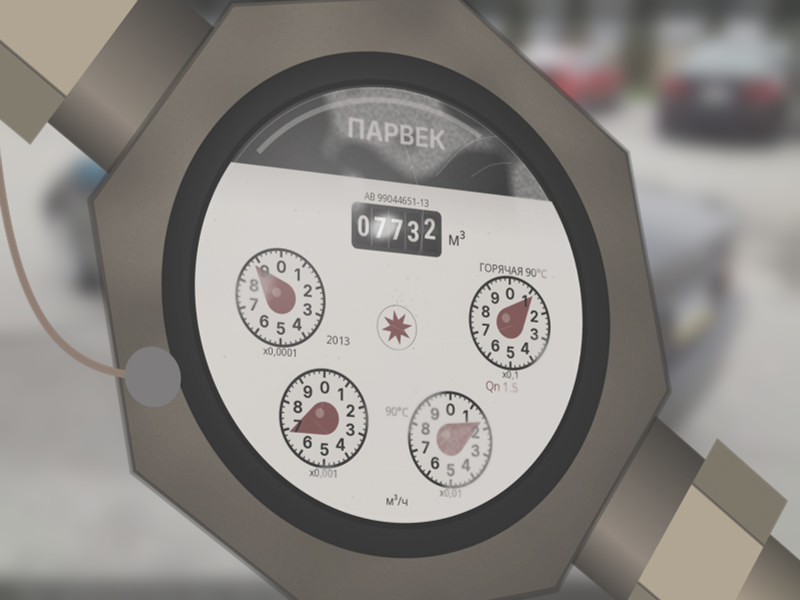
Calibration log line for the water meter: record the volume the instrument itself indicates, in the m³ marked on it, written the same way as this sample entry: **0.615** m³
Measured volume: **7732.1168** m³
